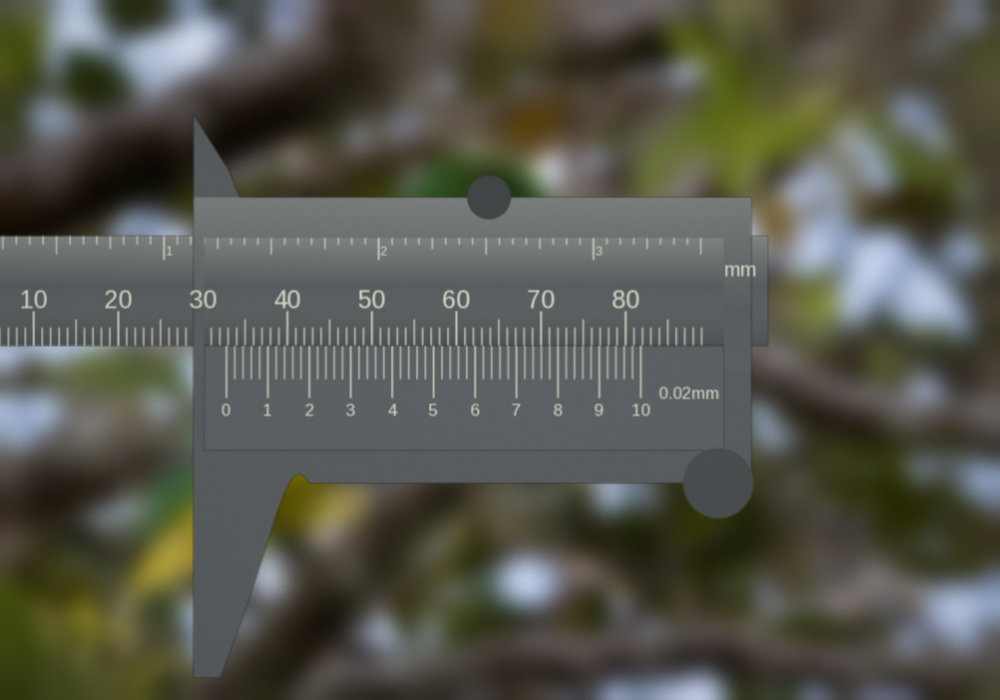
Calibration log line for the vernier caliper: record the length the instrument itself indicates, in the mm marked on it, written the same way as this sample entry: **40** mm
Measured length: **32.8** mm
